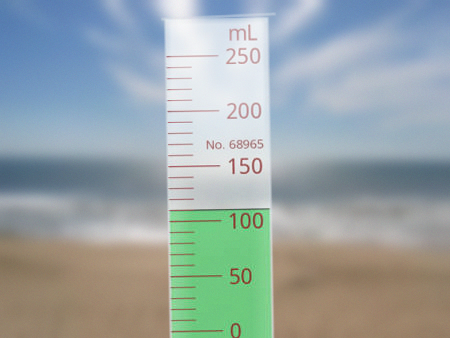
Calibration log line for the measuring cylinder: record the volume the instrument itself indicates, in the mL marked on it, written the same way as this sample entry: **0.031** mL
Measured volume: **110** mL
